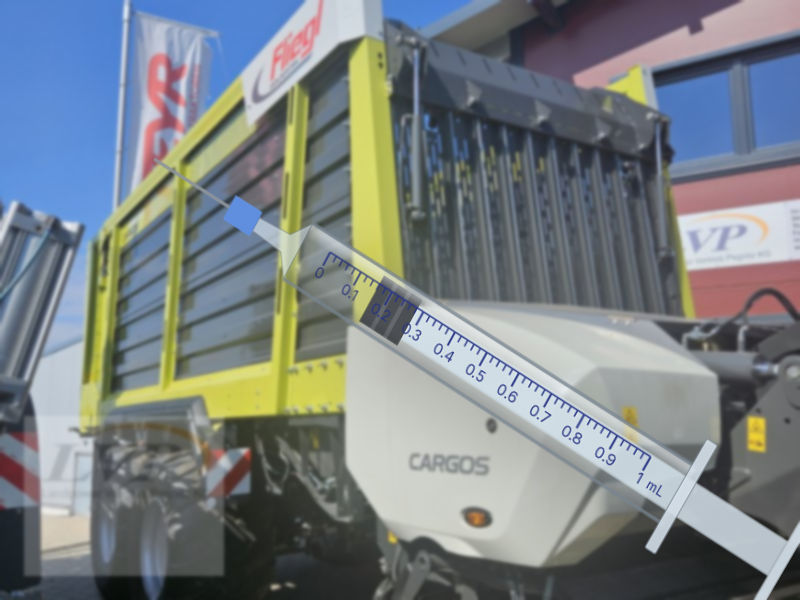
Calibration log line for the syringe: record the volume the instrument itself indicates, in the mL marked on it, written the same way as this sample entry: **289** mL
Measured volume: **0.16** mL
